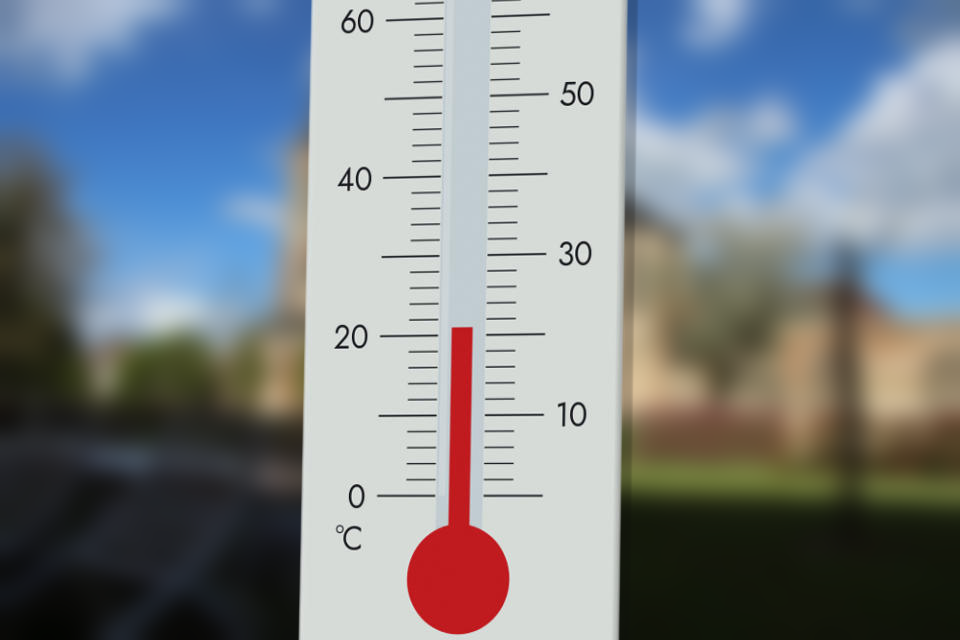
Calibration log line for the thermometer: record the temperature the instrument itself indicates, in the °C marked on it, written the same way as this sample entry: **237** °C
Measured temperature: **21** °C
